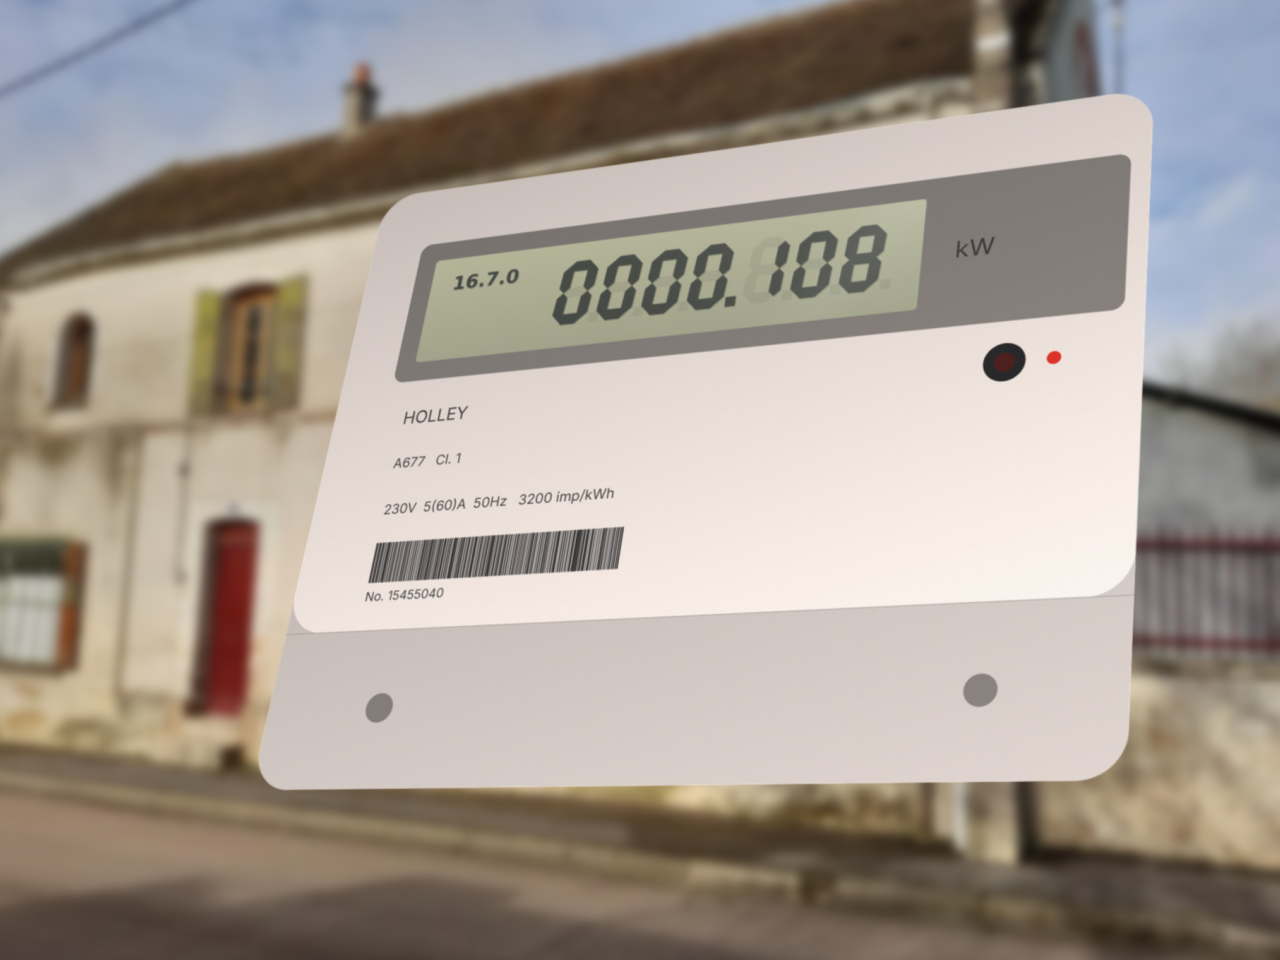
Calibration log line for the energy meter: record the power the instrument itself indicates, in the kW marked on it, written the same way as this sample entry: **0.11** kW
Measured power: **0.108** kW
